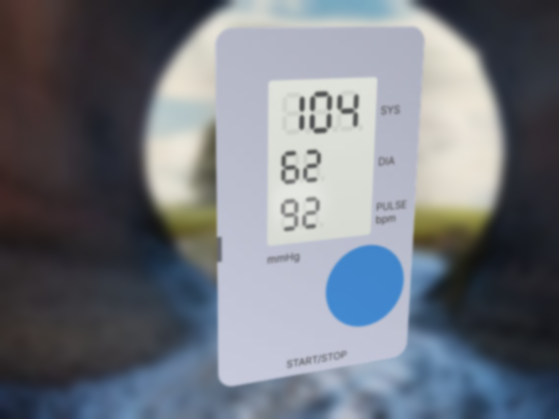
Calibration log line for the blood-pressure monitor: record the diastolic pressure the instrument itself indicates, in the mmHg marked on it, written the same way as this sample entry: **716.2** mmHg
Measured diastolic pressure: **62** mmHg
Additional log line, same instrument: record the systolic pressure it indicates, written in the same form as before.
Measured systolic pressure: **104** mmHg
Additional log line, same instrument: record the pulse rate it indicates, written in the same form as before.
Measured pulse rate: **92** bpm
